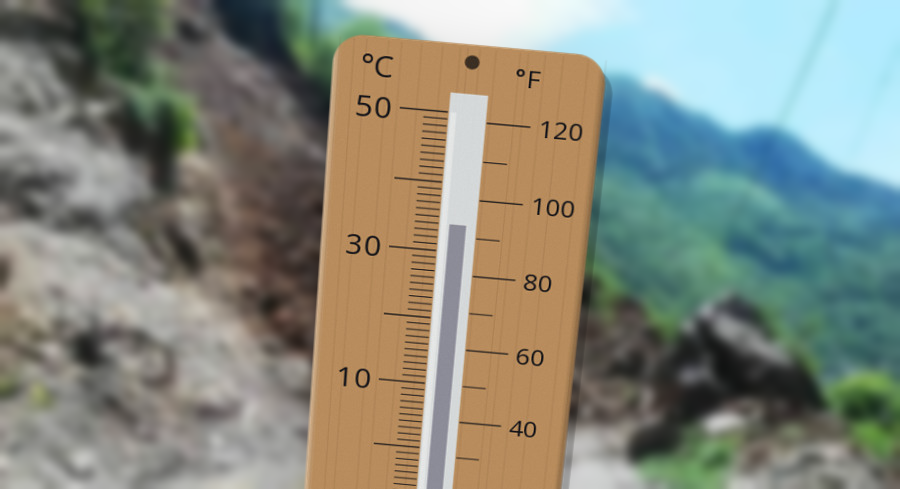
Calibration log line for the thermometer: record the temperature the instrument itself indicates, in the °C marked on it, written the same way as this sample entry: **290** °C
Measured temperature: **34** °C
